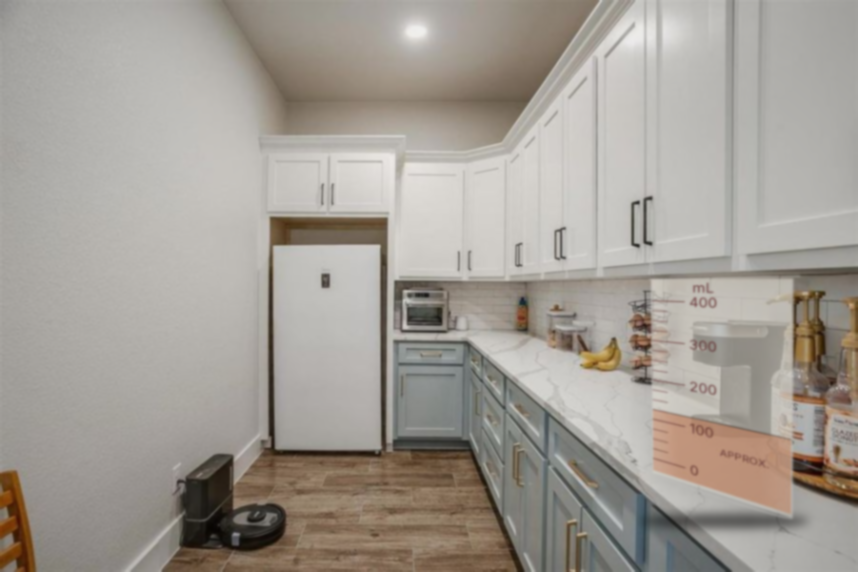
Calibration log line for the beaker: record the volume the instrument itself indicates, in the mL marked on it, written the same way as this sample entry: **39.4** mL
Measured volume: **125** mL
